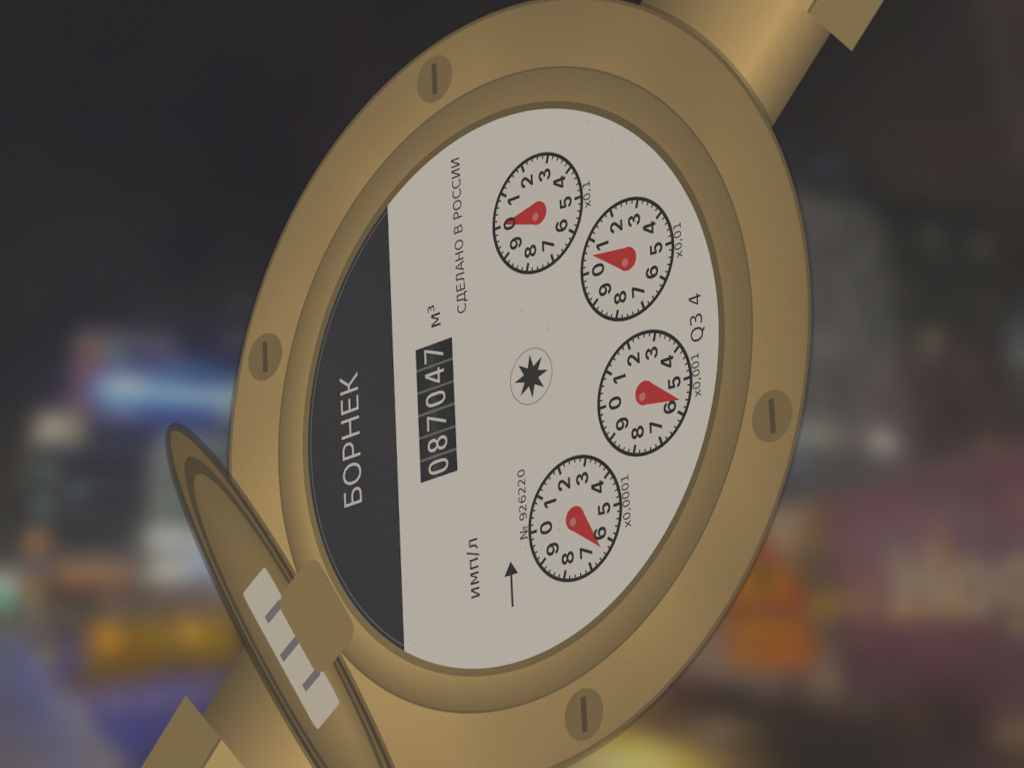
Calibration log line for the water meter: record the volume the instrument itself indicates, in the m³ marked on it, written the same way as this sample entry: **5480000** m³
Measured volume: **87047.0056** m³
